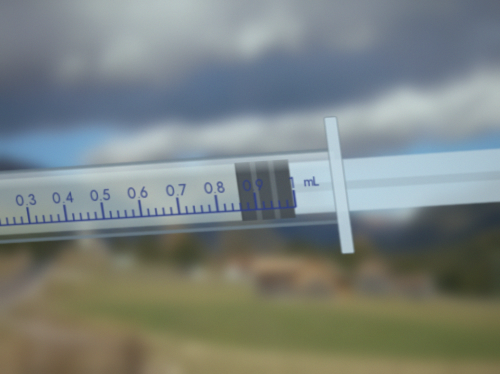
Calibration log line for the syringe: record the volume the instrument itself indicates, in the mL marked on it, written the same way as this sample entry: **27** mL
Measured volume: **0.86** mL
